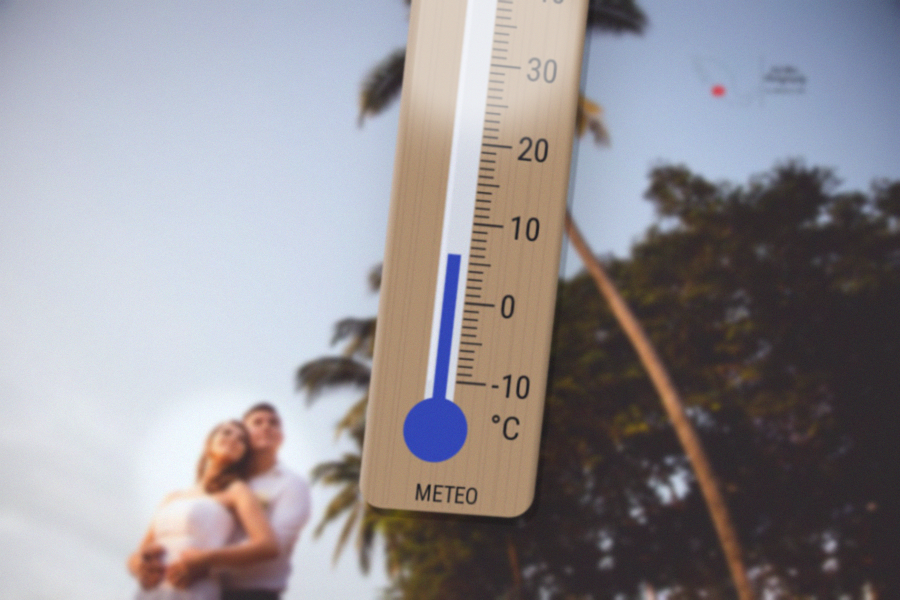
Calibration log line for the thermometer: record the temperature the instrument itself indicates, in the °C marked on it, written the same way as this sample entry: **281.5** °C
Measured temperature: **6** °C
